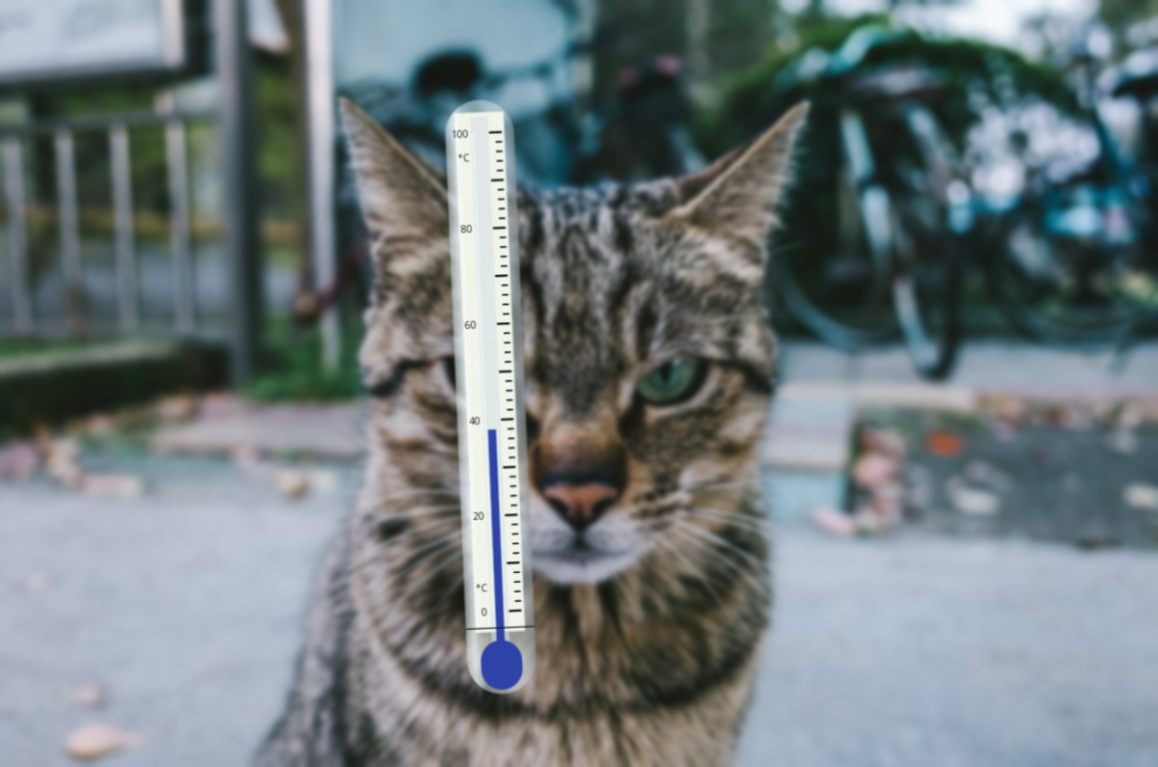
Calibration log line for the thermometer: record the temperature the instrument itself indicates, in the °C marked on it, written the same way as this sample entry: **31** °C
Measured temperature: **38** °C
